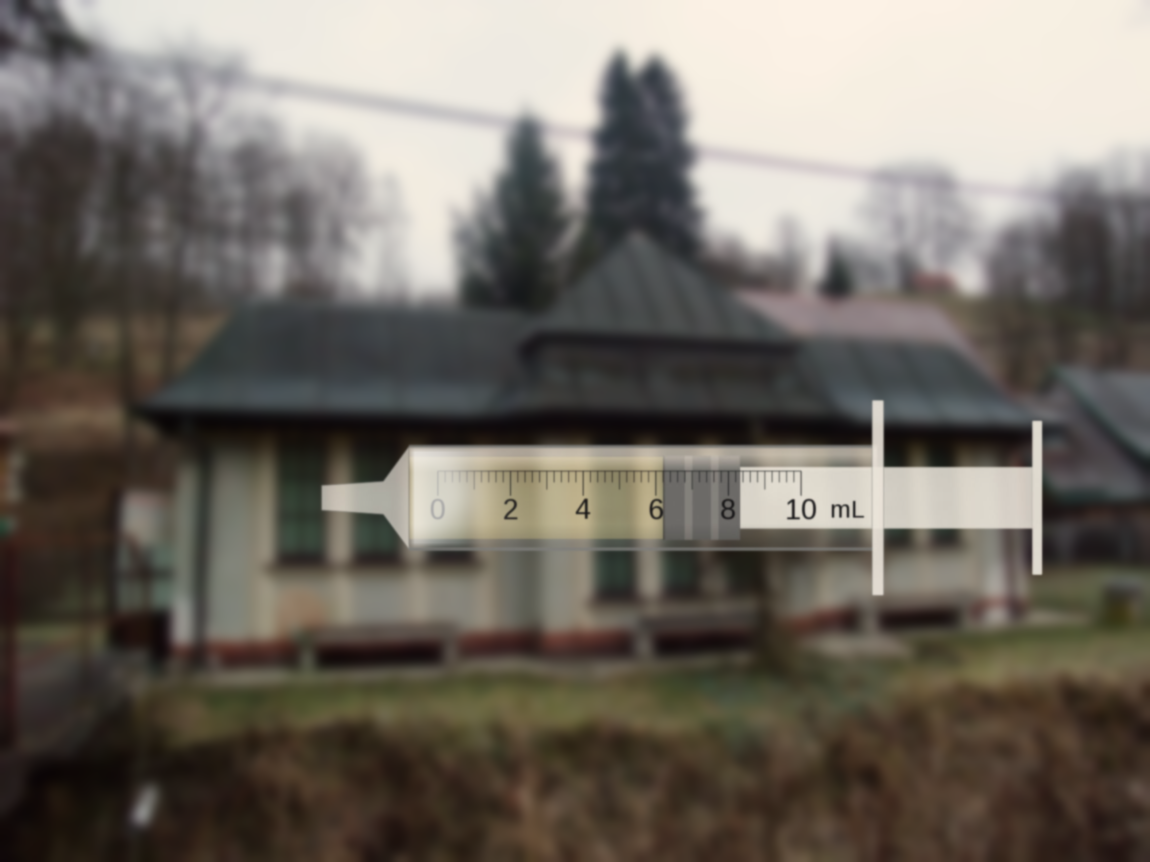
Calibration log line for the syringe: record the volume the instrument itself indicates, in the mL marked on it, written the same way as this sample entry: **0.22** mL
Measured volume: **6.2** mL
